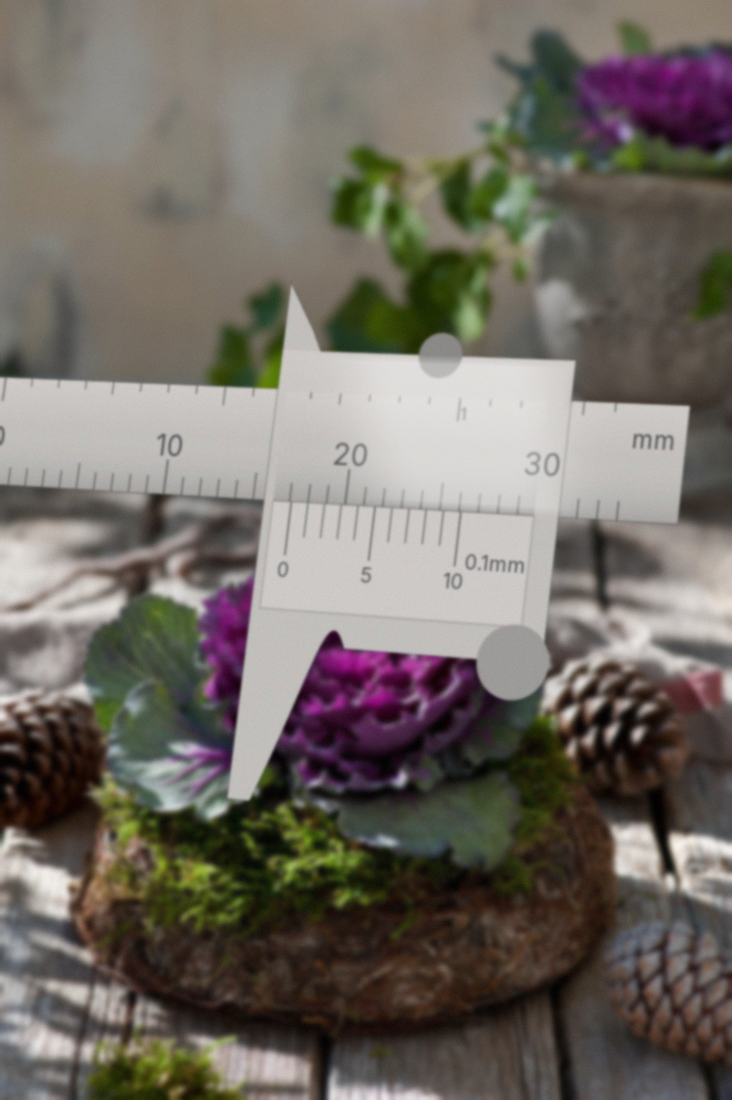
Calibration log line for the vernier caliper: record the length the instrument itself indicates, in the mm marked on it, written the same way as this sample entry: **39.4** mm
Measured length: **17.1** mm
